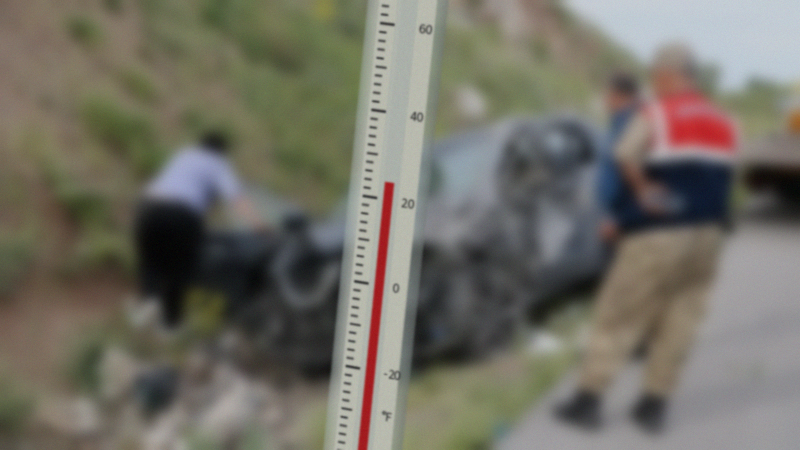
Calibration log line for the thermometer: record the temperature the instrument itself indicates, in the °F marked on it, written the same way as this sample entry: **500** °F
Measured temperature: **24** °F
